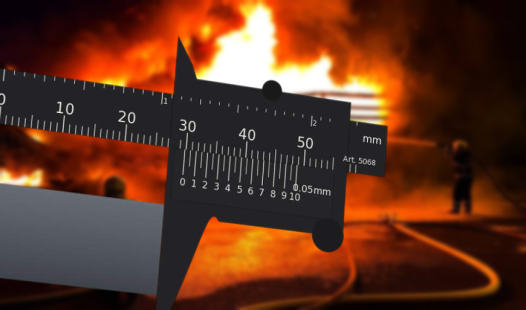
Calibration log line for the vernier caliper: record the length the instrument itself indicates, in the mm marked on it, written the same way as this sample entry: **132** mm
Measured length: **29.8** mm
